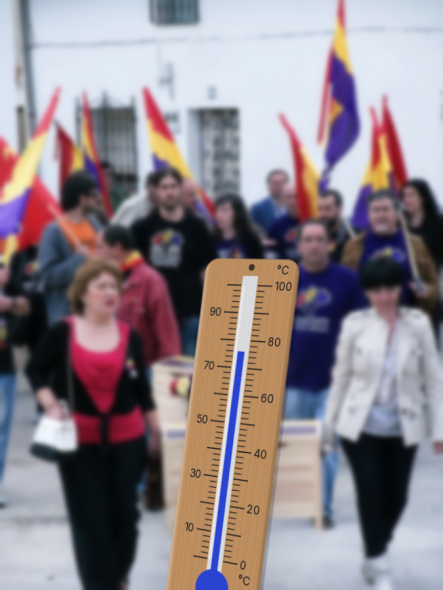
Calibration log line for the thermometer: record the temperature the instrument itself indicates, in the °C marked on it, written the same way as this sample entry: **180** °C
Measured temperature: **76** °C
